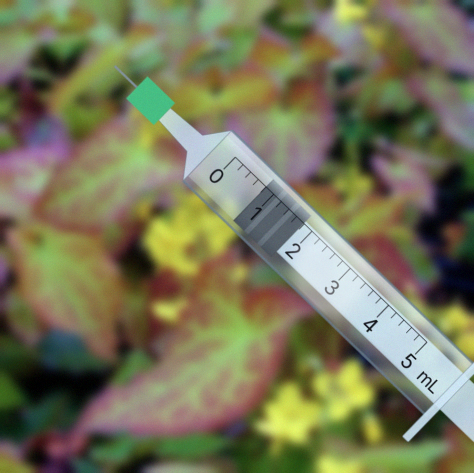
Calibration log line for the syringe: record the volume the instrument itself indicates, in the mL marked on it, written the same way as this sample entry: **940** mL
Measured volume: **0.8** mL
